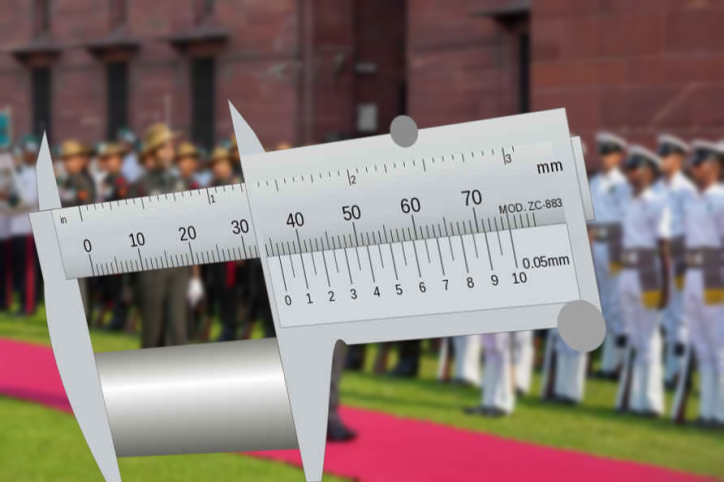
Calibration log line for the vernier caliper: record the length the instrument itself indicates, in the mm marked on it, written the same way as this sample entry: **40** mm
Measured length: **36.0** mm
